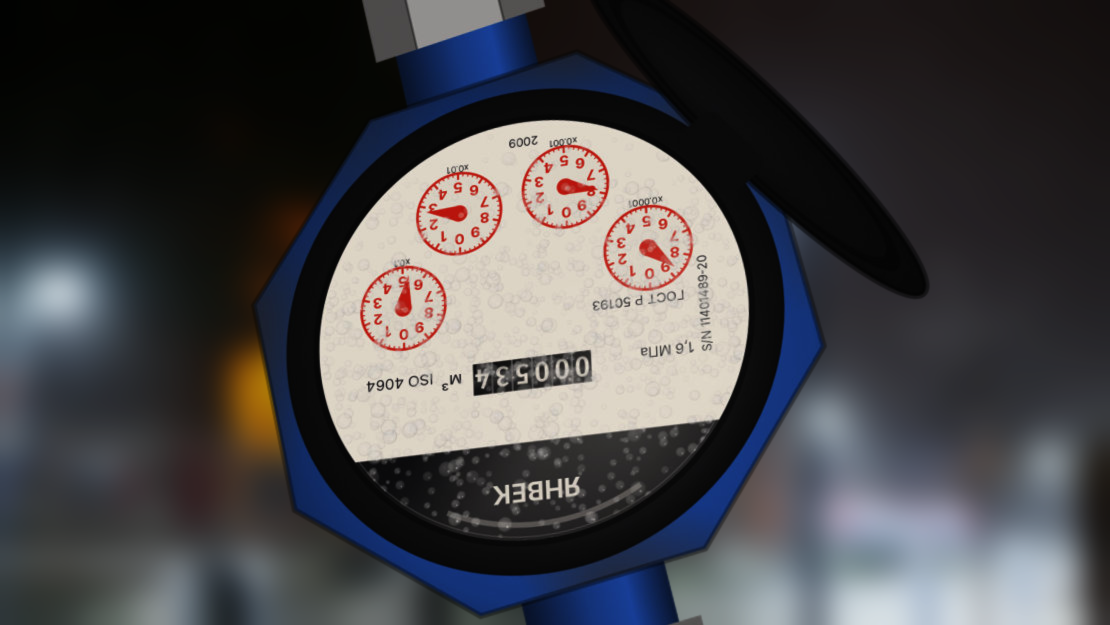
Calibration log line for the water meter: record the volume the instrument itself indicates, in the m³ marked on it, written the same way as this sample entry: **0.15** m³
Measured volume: **534.5278** m³
